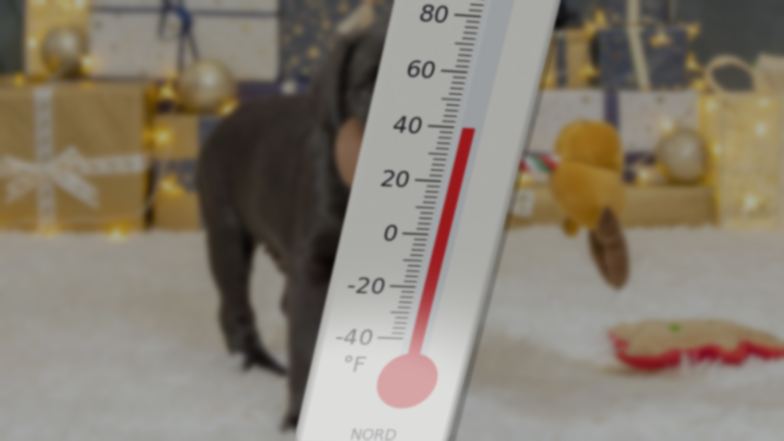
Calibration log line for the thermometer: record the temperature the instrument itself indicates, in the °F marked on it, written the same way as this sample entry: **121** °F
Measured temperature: **40** °F
